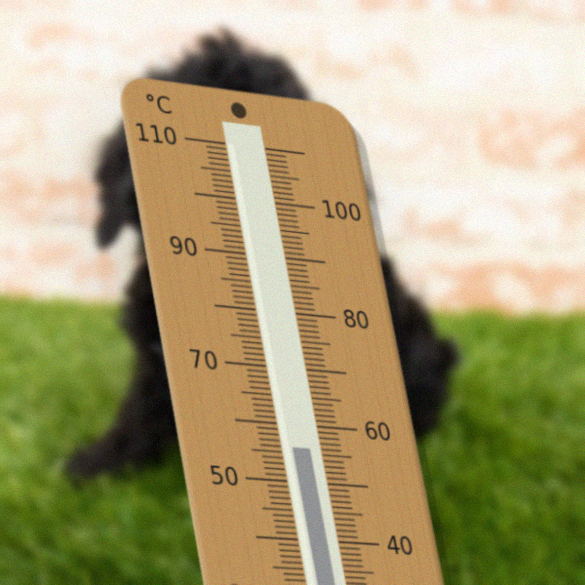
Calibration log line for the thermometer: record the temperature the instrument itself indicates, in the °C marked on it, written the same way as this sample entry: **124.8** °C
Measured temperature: **56** °C
